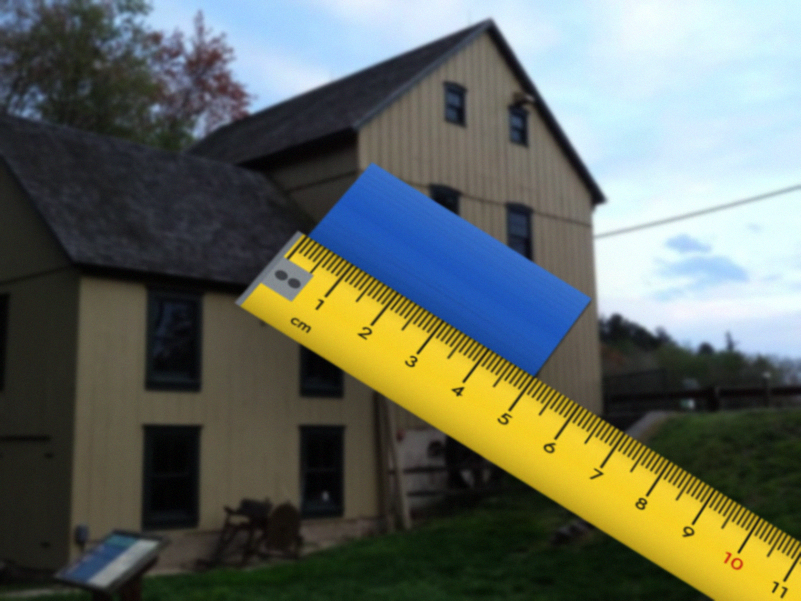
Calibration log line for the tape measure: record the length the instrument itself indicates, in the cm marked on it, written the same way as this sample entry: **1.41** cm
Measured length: **5** cm
